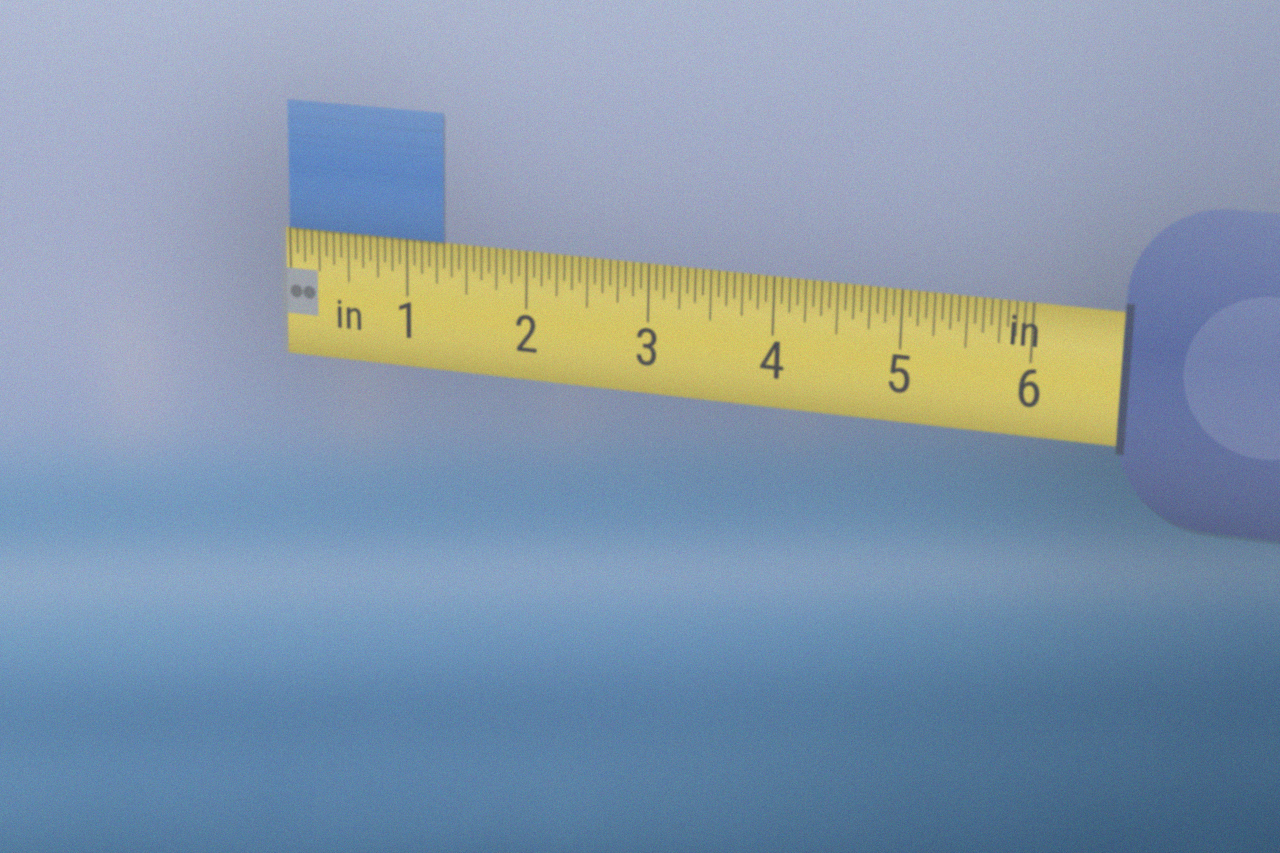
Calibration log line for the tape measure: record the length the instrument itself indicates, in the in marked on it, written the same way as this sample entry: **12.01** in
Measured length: **1.3125** in
